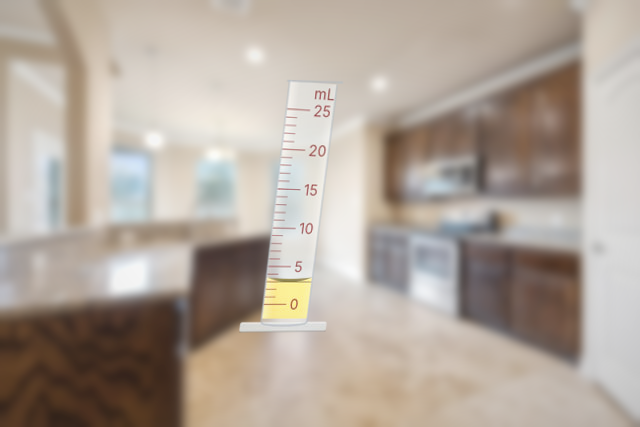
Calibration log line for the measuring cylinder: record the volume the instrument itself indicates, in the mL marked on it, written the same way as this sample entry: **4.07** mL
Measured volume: **3** mL
